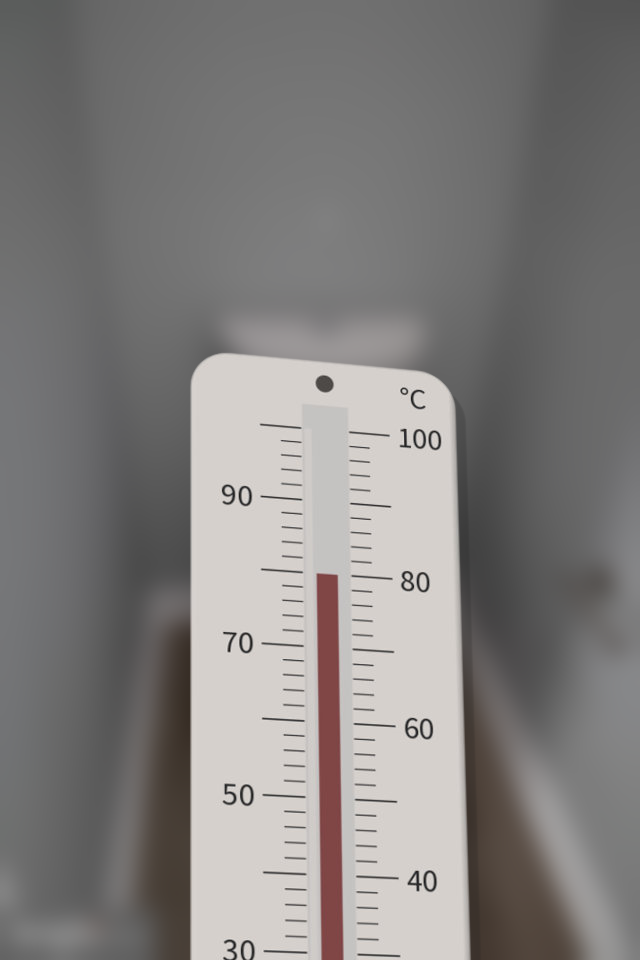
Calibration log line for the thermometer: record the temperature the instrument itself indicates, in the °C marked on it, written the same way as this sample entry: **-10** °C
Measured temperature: **80** °C
